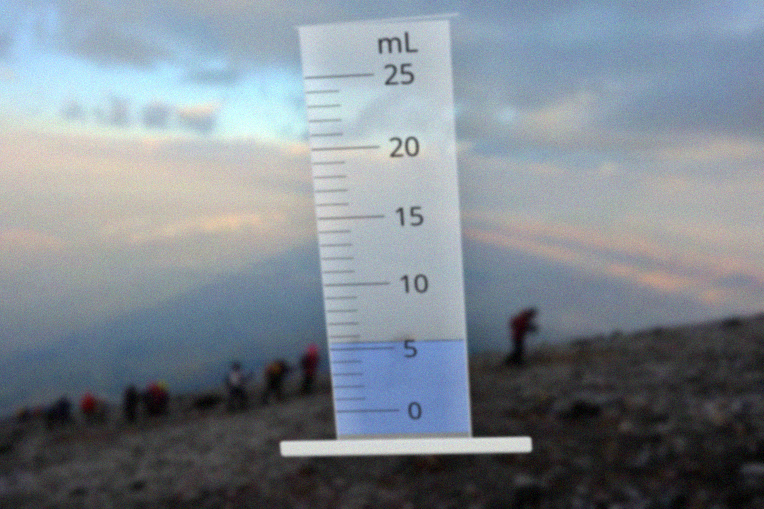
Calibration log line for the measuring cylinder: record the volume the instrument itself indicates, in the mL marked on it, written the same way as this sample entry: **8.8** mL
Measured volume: **5.5** mL
